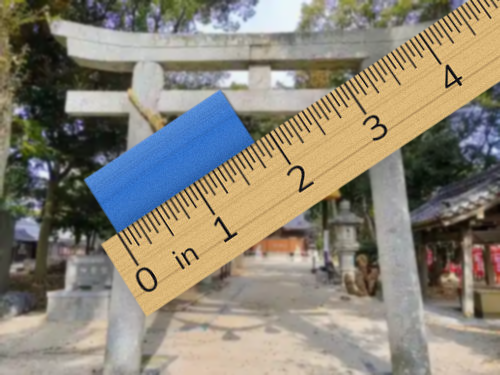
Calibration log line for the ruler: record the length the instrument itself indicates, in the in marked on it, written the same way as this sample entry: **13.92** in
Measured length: **1.8125** in
